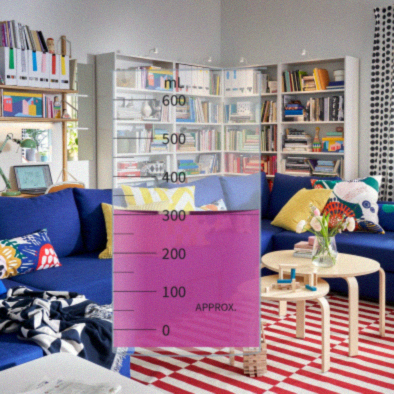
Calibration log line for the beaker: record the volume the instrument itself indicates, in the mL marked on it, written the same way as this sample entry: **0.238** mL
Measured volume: **300** mL
